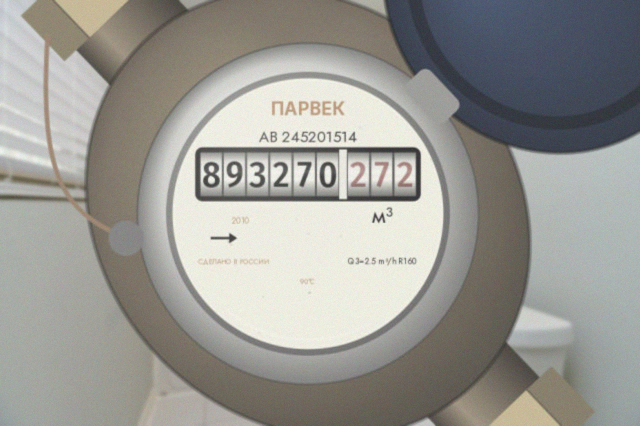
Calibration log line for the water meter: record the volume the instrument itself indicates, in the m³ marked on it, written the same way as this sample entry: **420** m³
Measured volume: **893270.272** m³
